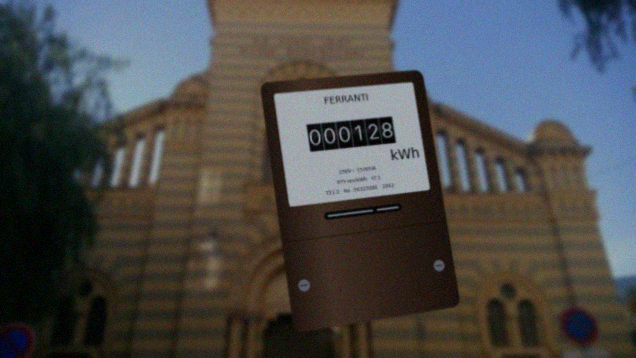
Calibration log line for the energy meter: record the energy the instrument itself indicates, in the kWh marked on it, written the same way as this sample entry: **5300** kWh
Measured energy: **128** kWh
